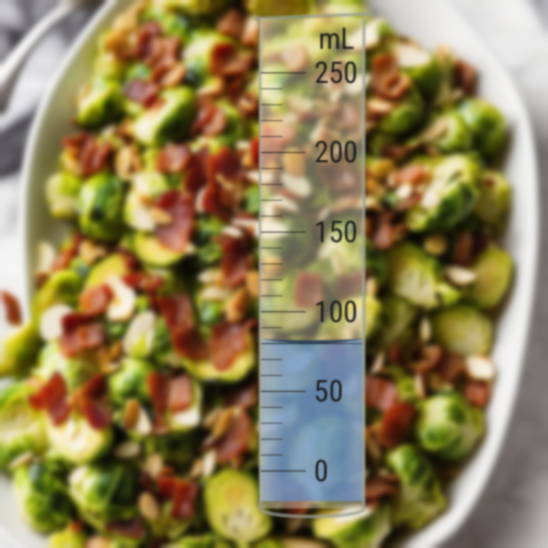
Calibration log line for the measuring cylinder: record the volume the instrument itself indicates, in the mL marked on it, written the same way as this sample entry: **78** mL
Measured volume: **80** mL
